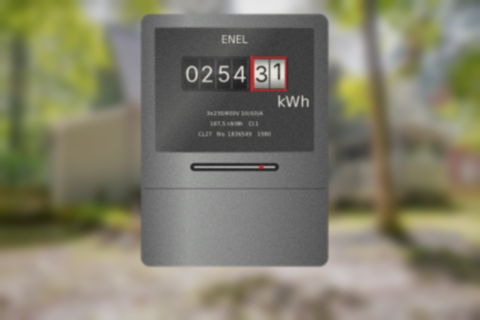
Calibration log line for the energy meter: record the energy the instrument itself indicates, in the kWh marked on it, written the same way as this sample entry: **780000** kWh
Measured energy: **254.31** kWh
